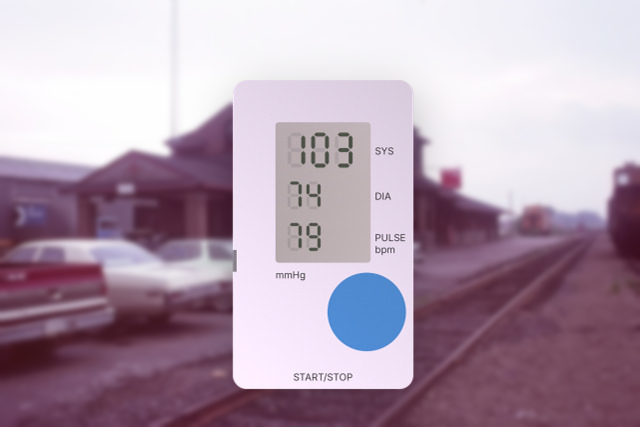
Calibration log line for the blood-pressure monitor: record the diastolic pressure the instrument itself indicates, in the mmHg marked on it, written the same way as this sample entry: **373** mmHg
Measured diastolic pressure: **74** mmHg
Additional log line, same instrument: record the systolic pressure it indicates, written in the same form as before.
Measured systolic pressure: **103** mmHg
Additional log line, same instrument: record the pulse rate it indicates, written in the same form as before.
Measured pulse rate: **79** bpm
